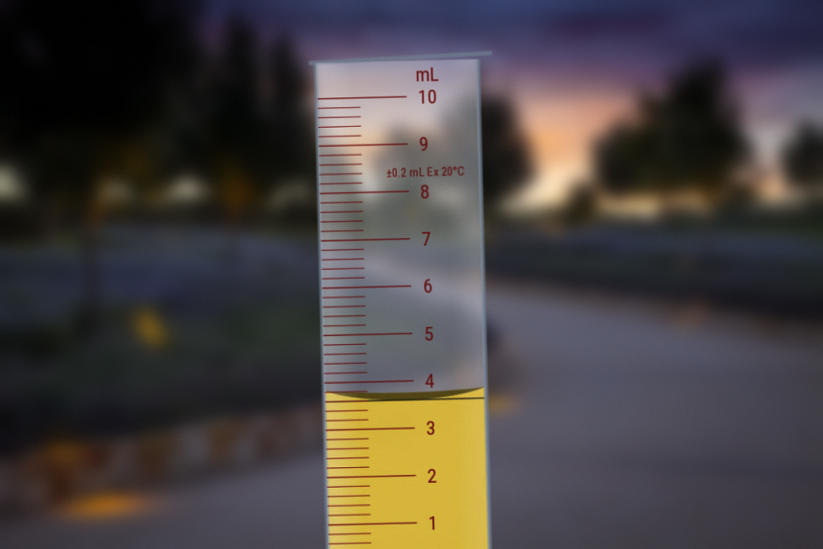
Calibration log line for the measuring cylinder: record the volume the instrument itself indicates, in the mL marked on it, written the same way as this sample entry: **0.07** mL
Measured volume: **3.6** mL
